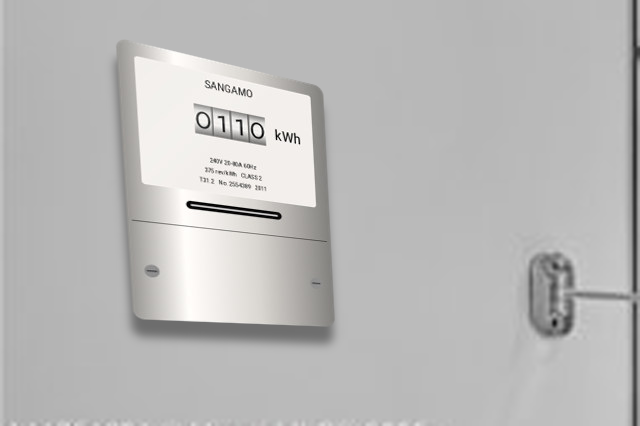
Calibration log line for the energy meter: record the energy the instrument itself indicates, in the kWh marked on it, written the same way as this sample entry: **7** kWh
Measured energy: **110** kWh
